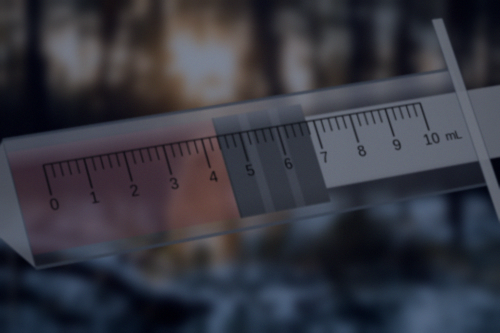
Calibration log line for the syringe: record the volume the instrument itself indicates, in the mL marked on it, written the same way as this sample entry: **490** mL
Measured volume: **4.4** mL
